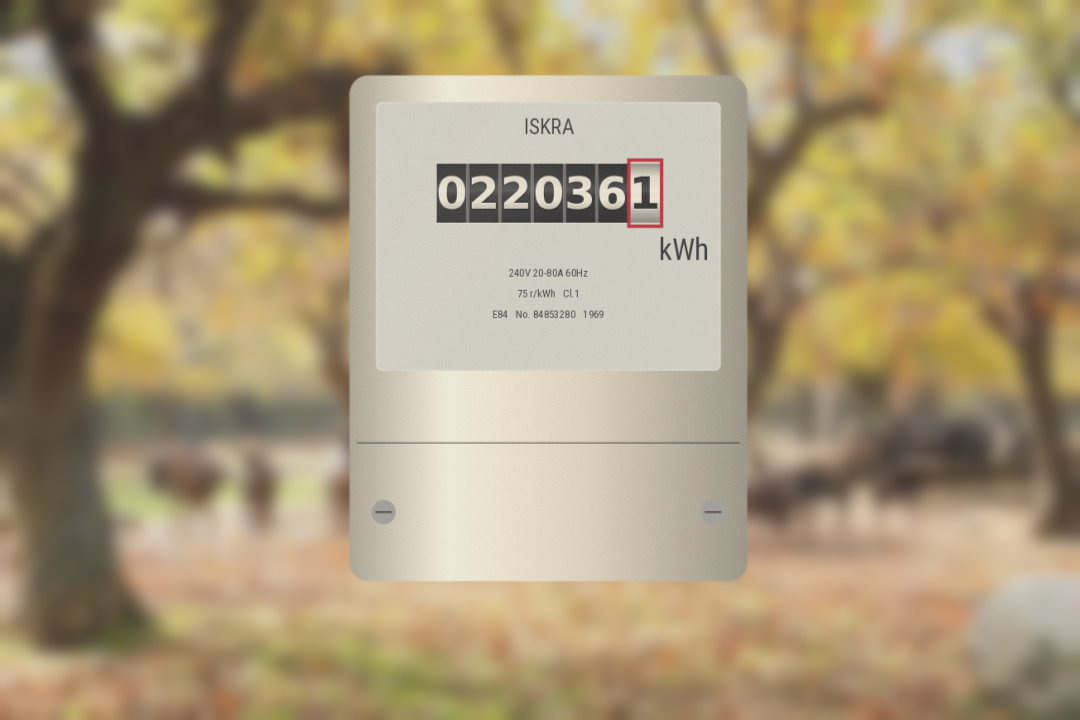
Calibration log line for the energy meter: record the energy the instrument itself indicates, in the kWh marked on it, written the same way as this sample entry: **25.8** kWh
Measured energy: **22036.1** kWh
